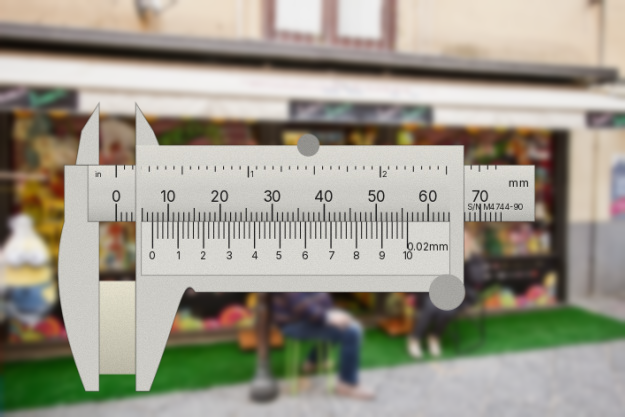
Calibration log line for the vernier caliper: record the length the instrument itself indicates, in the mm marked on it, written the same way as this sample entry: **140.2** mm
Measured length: **7.0** mm
